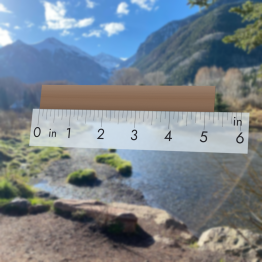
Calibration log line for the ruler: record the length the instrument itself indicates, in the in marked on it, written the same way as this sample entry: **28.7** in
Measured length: **5.25** in
